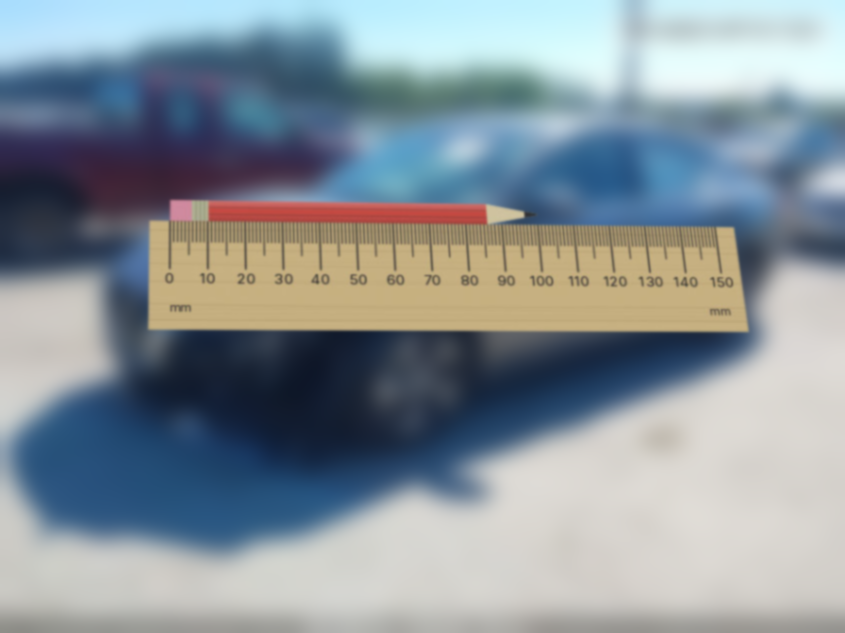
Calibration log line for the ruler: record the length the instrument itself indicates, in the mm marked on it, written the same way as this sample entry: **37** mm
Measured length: **100** mm
